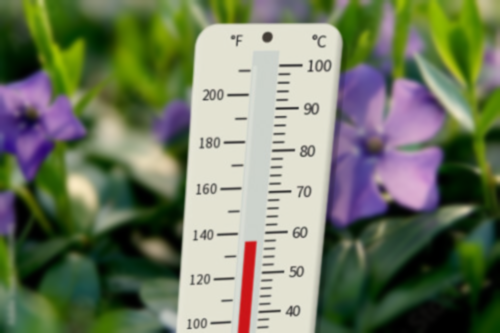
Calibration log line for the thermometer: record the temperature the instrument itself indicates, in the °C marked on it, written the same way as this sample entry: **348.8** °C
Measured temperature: **58** °C
